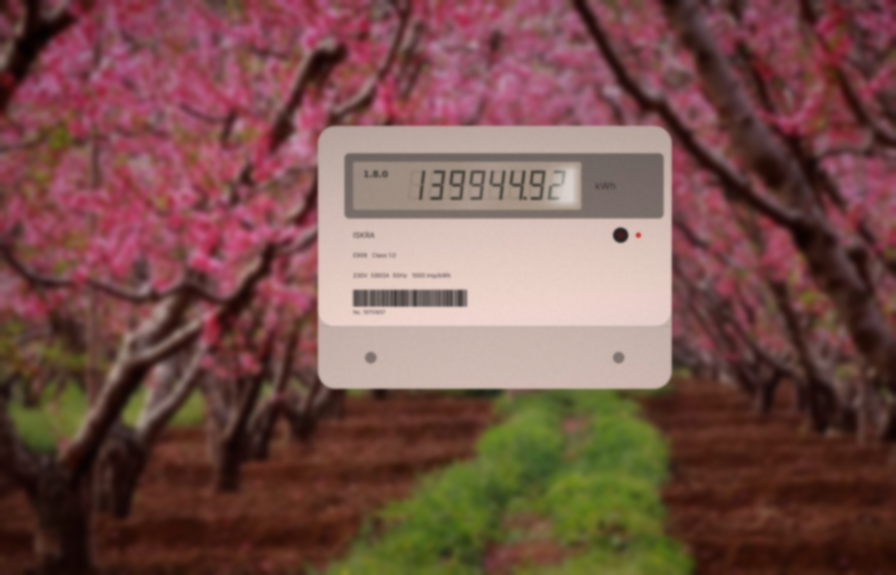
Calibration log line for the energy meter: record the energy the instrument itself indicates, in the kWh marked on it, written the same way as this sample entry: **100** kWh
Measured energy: **139944.92** kWh
